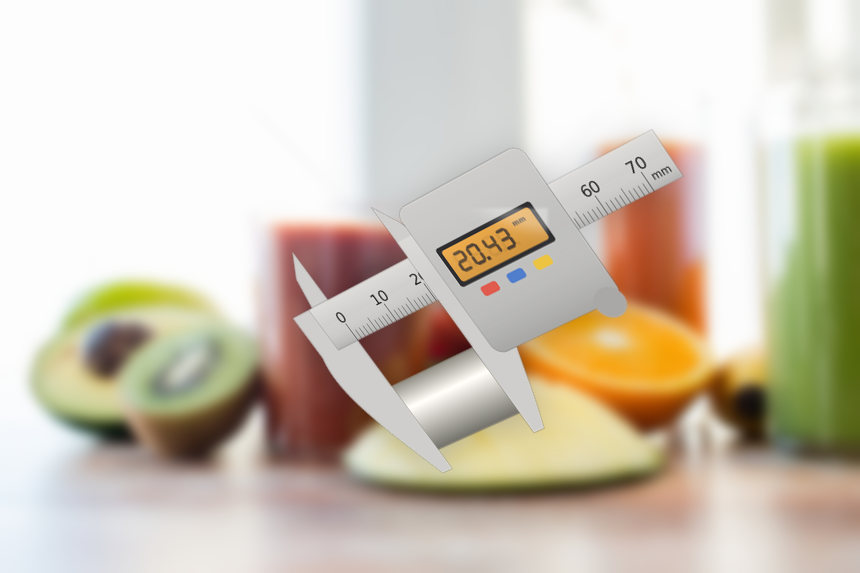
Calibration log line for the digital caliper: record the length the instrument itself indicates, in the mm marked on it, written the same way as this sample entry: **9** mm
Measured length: **20.43** mm
